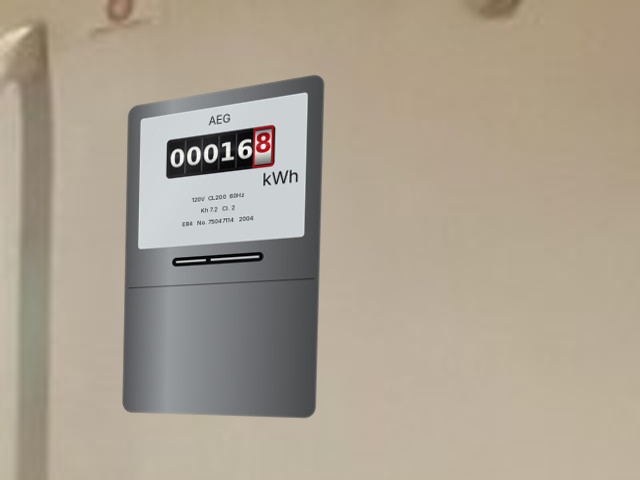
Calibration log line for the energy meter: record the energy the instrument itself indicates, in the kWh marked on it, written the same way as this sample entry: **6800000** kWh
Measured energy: **16.8** kWh
